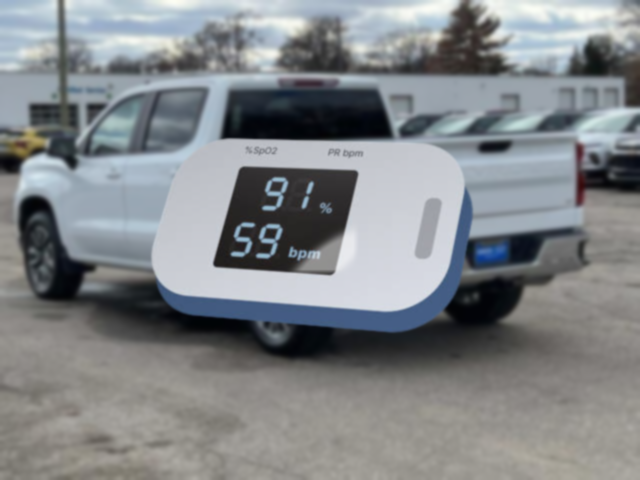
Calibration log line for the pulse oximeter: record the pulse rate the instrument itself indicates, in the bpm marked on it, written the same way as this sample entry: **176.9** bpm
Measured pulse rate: **59** bpm
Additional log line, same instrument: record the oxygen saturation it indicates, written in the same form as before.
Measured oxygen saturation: **91** %
